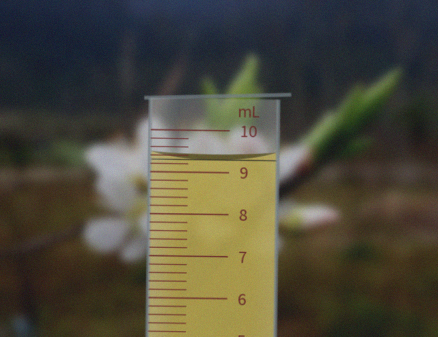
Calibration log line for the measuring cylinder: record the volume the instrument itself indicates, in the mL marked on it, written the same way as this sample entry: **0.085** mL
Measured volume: **9.3** mL
